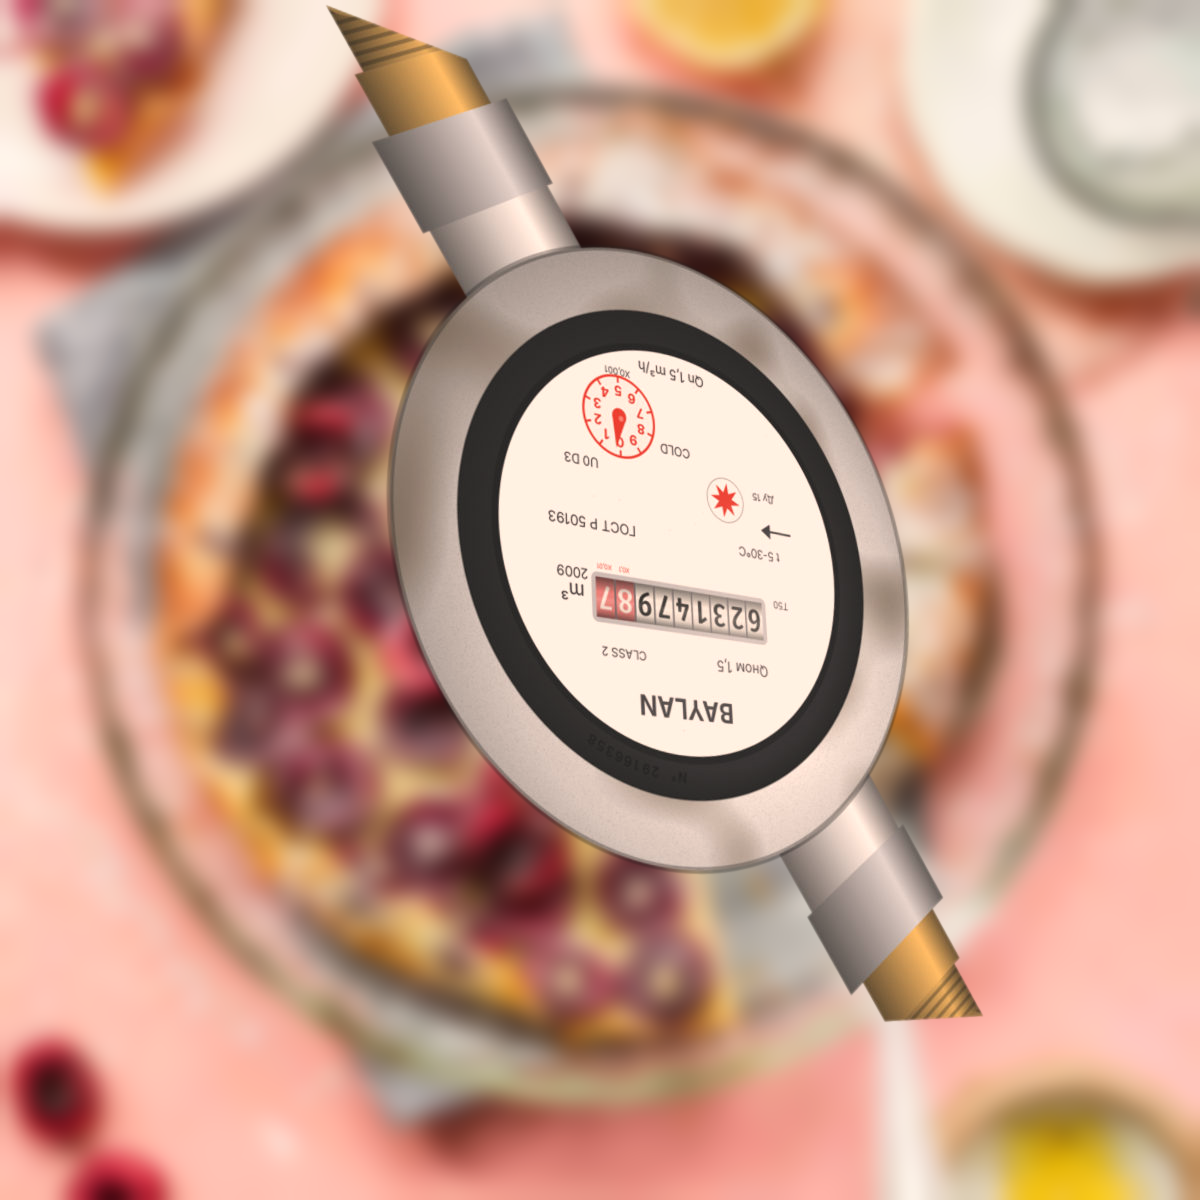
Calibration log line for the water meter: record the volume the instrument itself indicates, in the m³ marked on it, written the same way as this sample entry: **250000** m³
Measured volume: **6231479.870** m³
